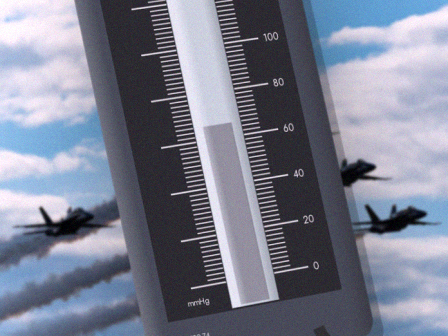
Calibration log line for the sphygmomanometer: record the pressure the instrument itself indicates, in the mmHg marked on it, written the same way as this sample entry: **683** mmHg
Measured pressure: **66** mmHg
